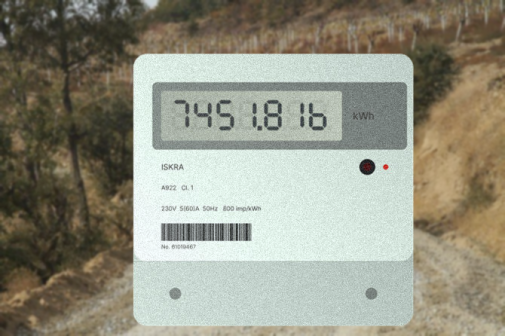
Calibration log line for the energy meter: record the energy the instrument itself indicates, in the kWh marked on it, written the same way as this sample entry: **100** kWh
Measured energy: **7451.816** kWh
